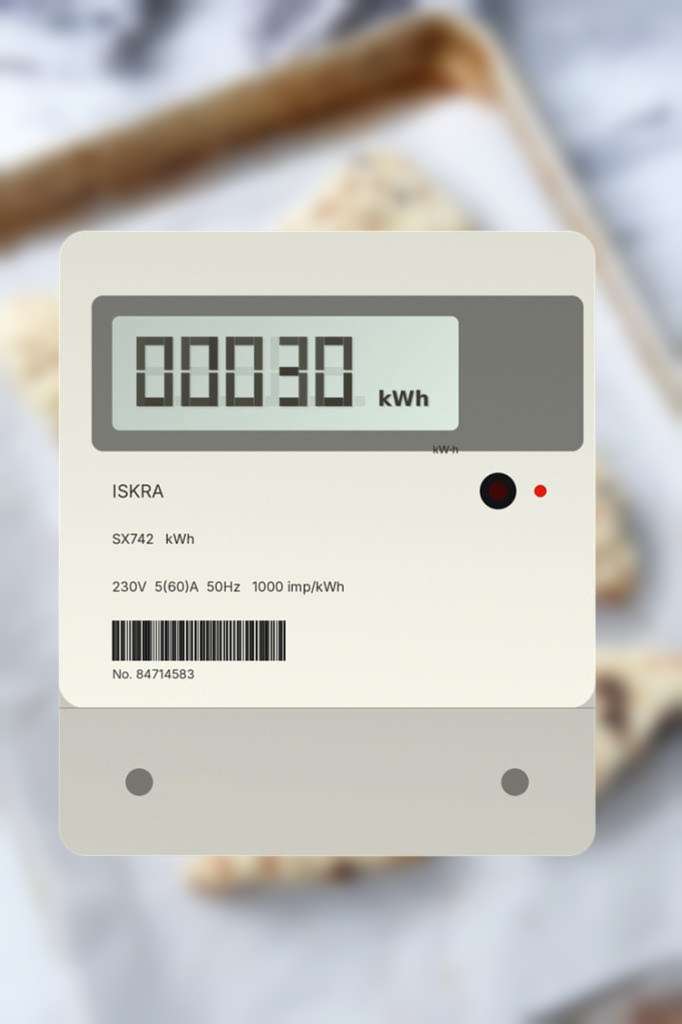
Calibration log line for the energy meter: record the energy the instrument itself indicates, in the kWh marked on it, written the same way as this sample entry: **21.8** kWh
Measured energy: **30** kWh
